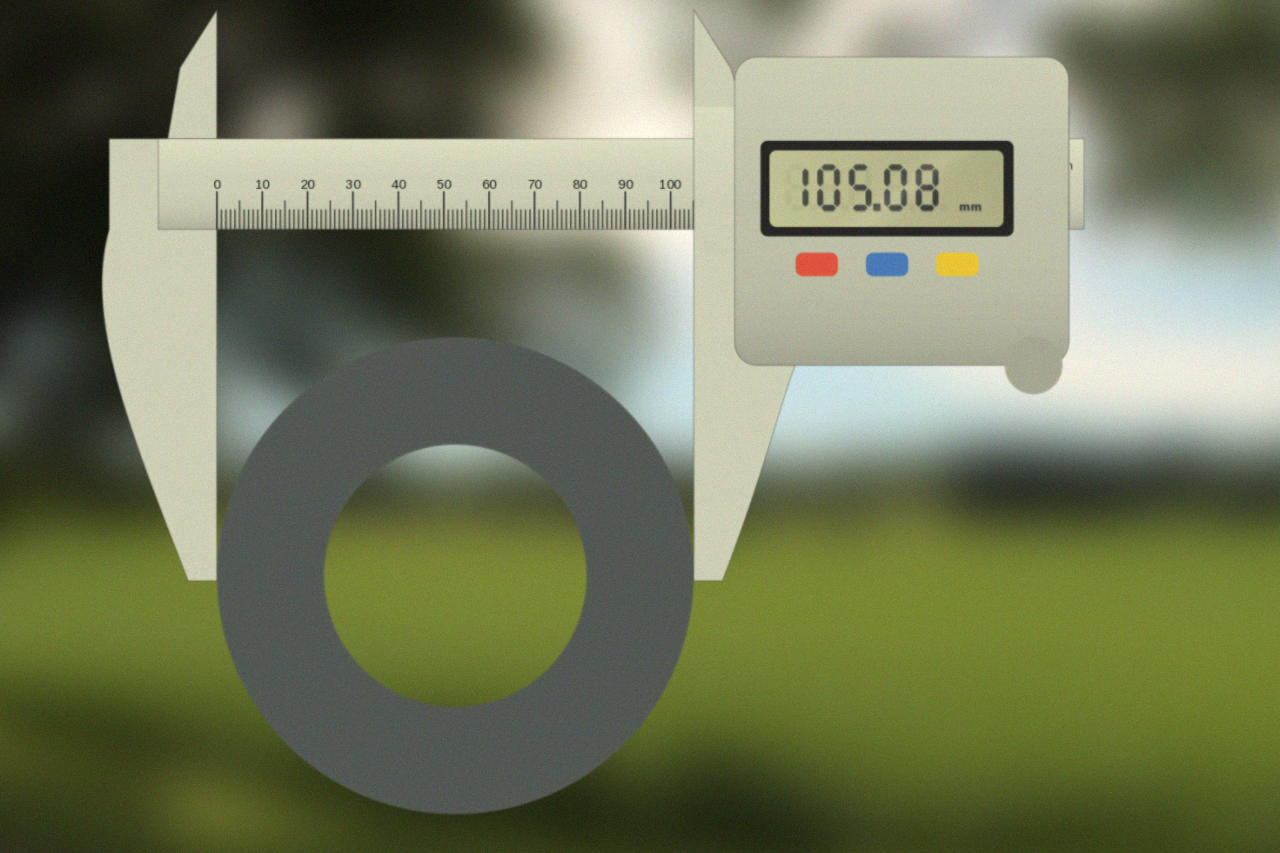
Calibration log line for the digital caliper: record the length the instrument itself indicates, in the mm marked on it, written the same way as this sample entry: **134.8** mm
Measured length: **105.08** mm
